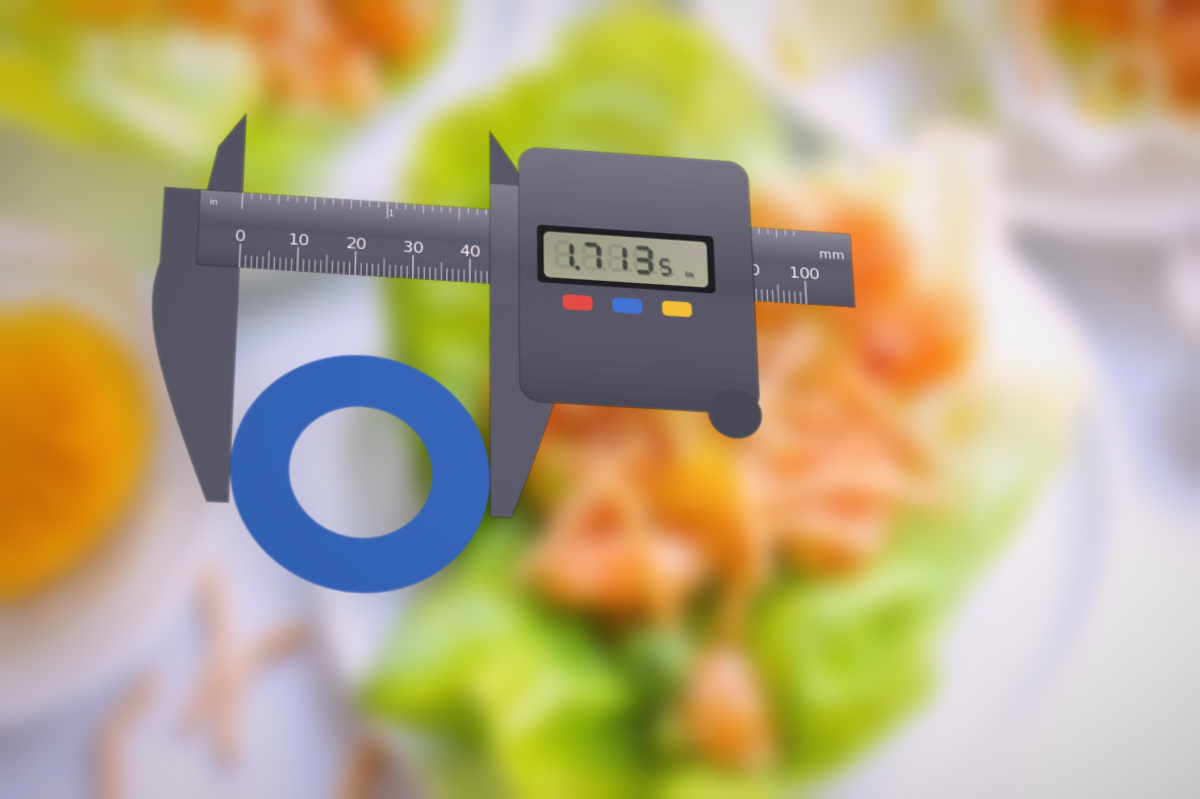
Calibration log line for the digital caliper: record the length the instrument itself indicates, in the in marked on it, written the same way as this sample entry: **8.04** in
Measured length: **1.7135** in
